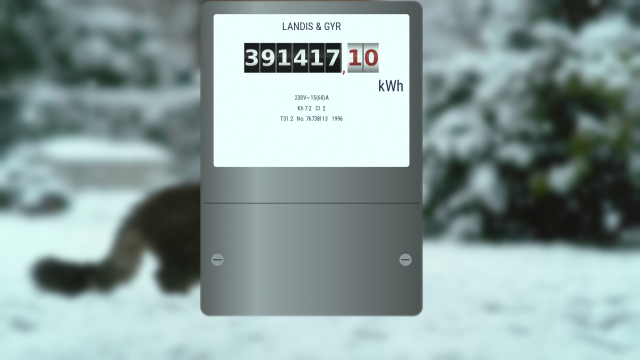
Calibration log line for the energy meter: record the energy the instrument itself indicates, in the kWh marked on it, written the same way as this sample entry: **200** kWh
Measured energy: **391417.10** kWh
